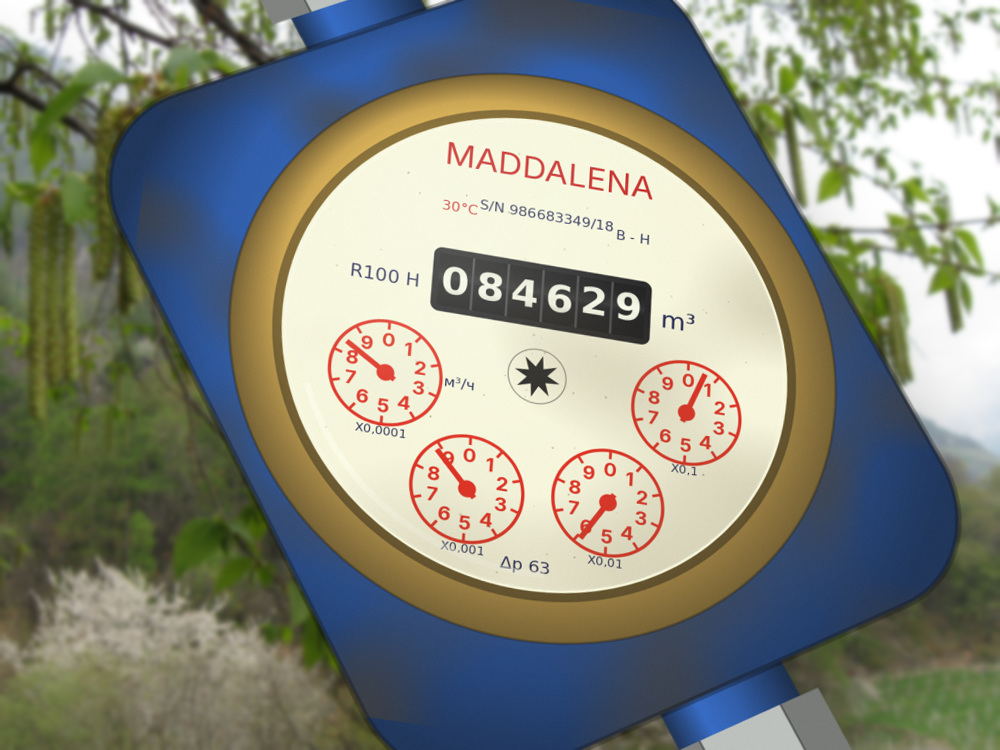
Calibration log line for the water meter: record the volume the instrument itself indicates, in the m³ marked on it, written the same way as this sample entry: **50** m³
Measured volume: **84629.0588** m³
